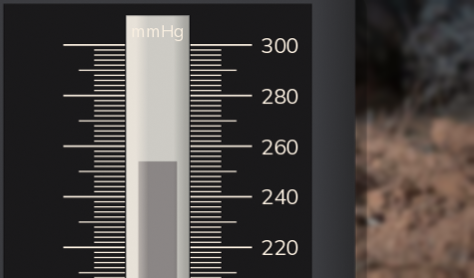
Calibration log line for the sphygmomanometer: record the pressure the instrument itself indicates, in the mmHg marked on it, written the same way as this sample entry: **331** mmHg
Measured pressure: **254** mmHg
